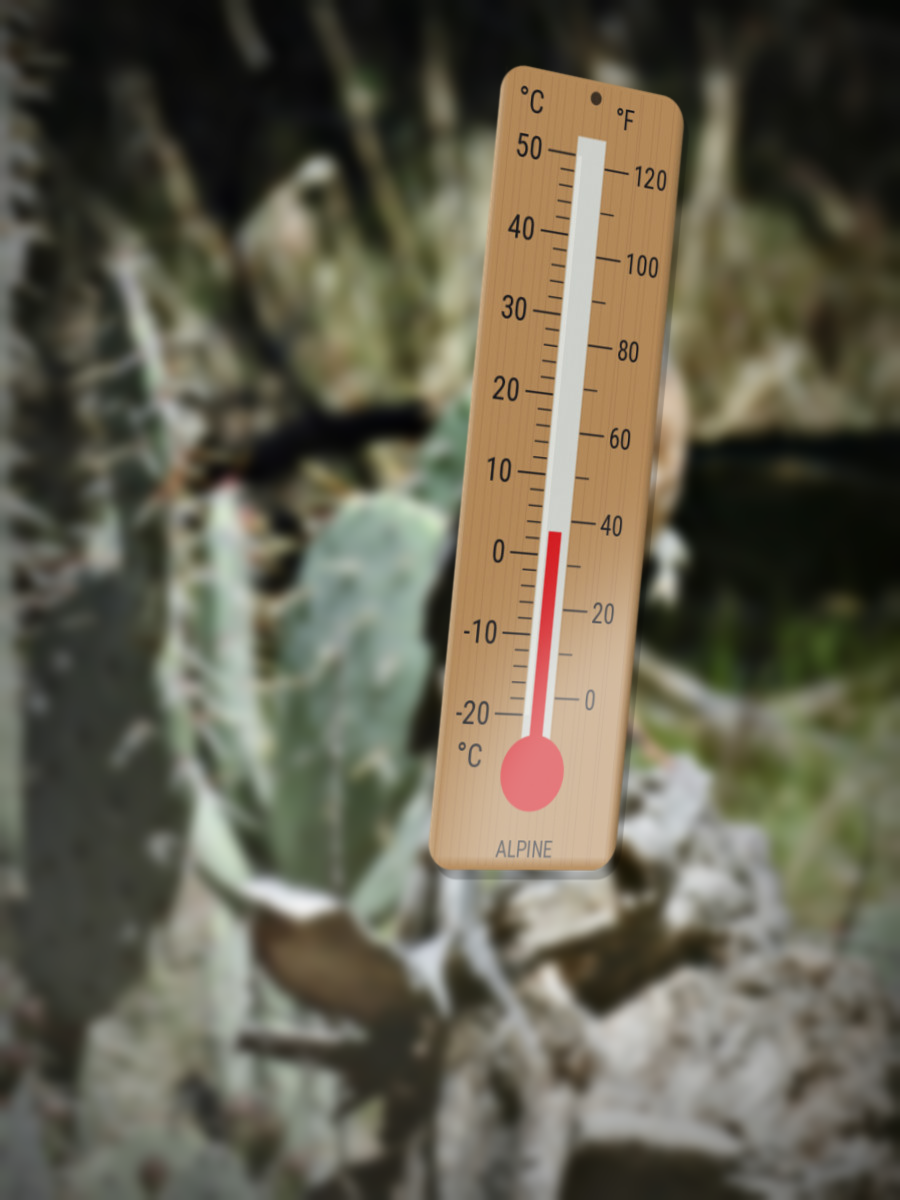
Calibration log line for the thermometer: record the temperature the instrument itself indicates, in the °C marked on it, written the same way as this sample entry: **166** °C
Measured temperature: **3** °C
